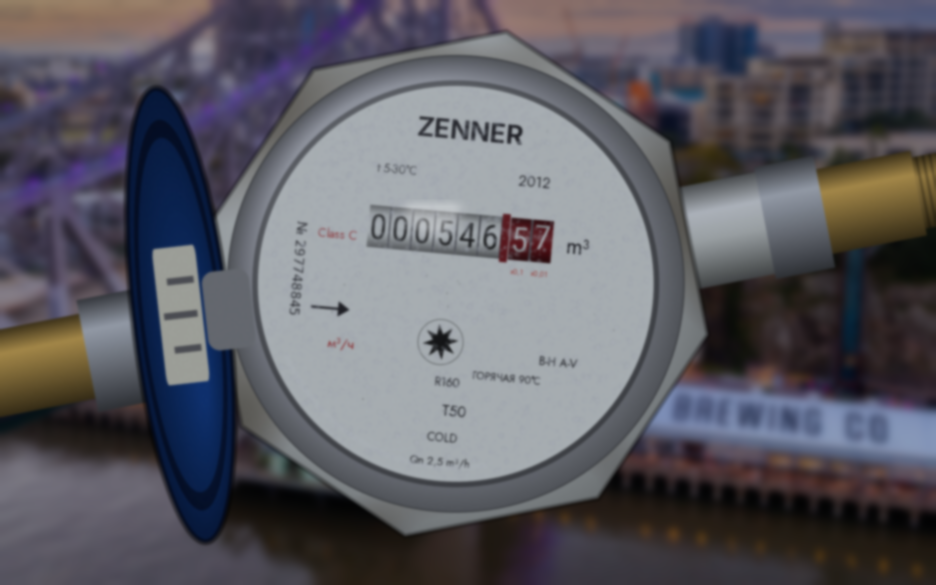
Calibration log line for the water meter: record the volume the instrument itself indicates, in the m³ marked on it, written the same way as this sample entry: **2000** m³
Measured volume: **546.57** m³
